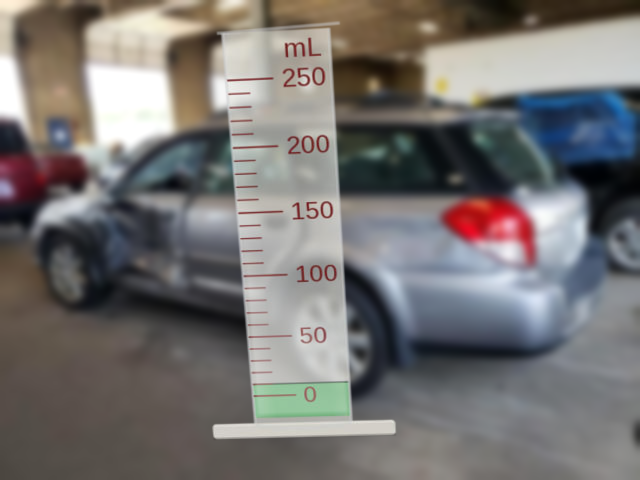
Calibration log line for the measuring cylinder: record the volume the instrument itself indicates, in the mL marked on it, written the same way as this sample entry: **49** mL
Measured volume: **10** mL
